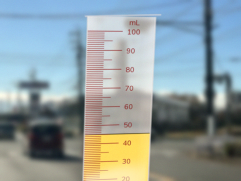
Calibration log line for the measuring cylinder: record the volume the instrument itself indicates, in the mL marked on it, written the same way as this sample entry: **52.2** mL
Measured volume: **45** mL
